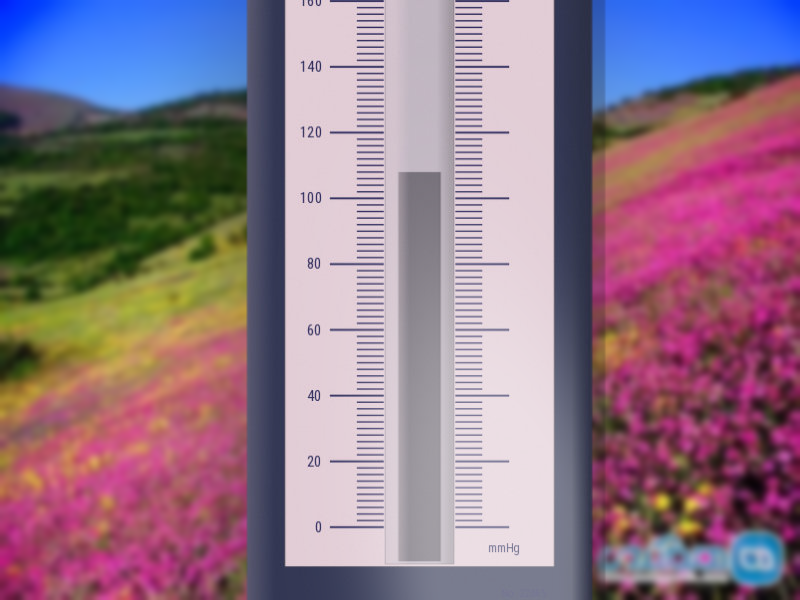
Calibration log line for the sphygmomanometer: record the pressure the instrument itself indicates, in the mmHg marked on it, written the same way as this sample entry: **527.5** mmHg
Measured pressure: **108** mmHg
